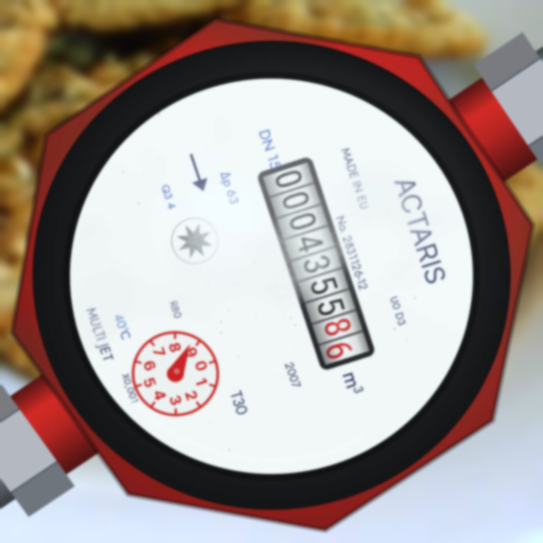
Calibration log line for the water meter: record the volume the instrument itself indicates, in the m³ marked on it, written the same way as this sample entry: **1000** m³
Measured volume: **4355.858** m³
